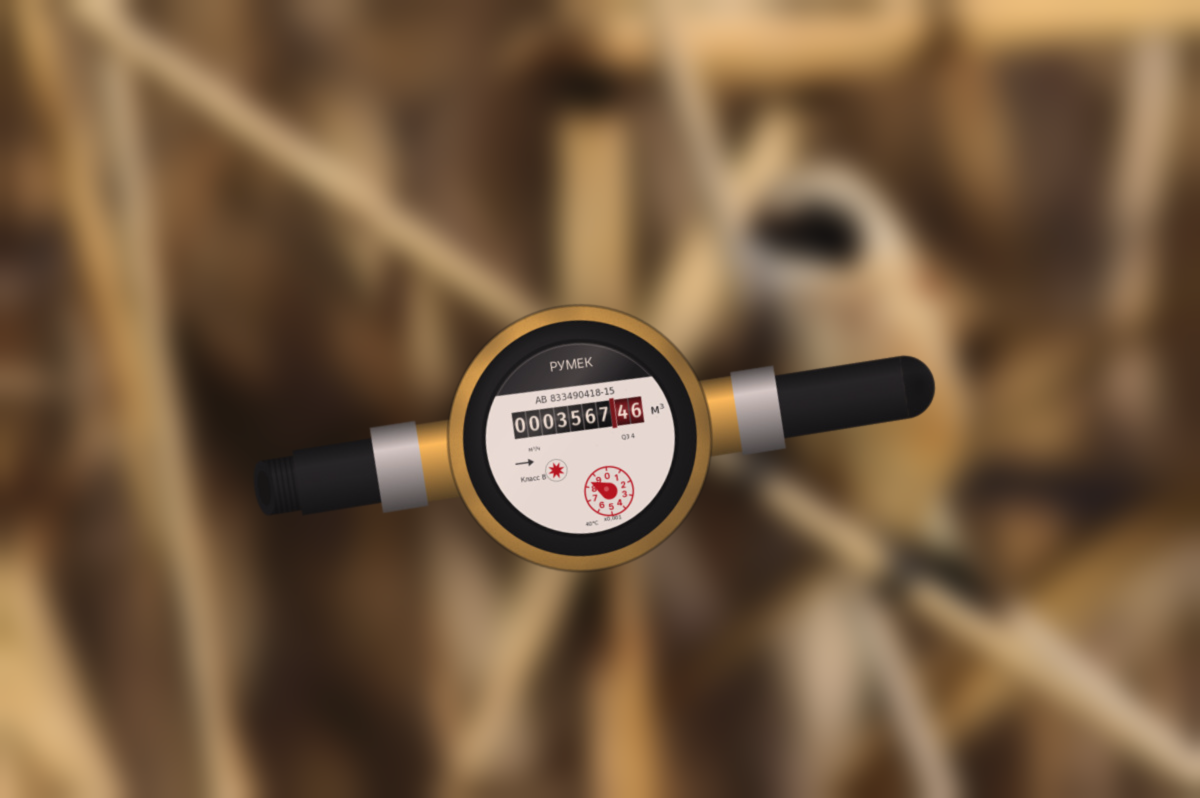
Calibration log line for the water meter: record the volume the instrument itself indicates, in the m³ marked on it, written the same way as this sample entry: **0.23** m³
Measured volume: **3567.468** m³
